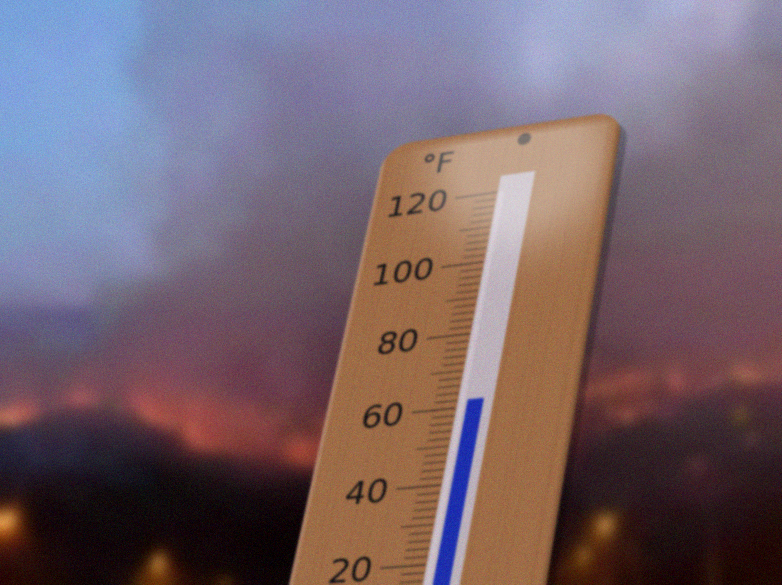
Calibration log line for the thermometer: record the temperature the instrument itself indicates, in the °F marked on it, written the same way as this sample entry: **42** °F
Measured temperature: **62** °F
